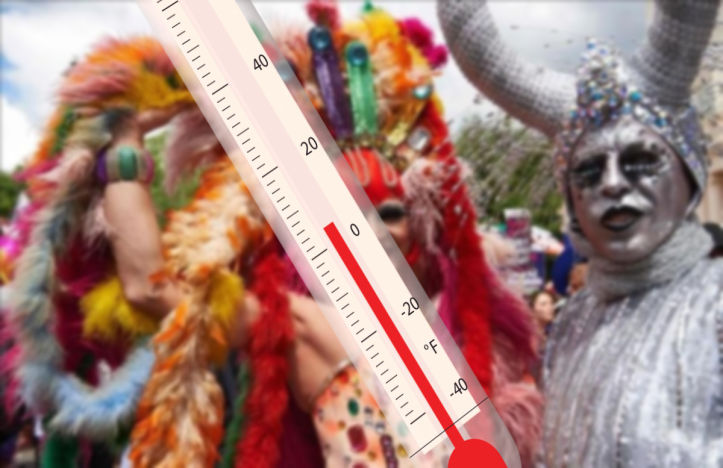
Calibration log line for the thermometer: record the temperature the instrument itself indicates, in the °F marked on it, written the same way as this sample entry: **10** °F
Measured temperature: **4** °F
